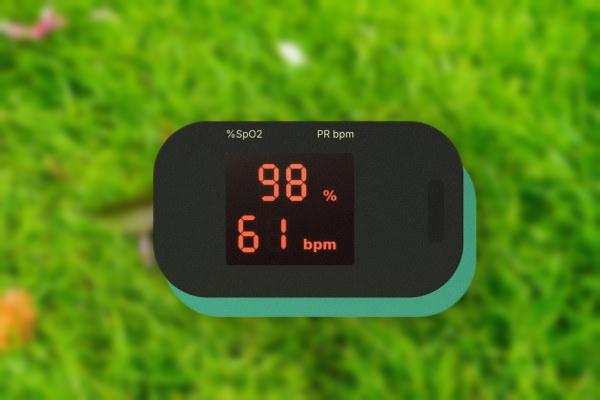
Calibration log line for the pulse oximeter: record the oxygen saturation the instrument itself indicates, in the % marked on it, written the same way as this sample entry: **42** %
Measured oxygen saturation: **98** %
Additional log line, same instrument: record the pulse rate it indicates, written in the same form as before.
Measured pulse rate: **61** bpm
